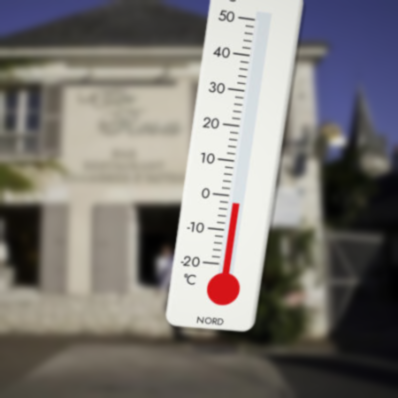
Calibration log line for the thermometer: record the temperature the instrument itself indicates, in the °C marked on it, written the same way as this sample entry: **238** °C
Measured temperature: **-2** °C
